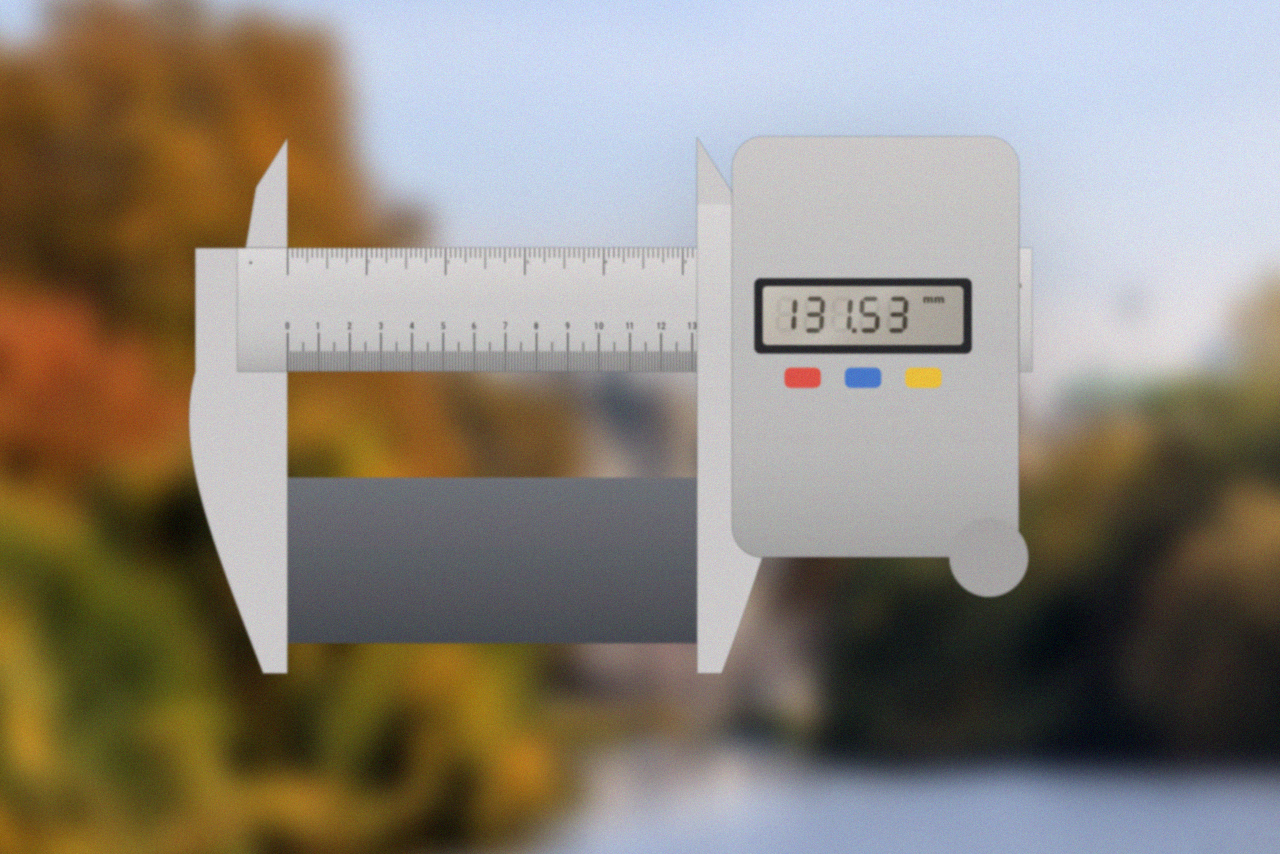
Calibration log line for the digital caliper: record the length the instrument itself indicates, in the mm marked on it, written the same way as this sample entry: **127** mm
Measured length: **131.53** mm
